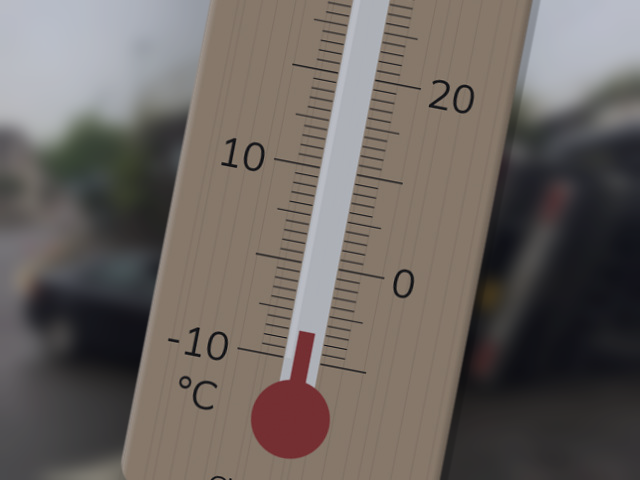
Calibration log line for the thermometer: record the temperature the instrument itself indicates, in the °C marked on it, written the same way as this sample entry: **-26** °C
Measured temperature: **-7** °C
